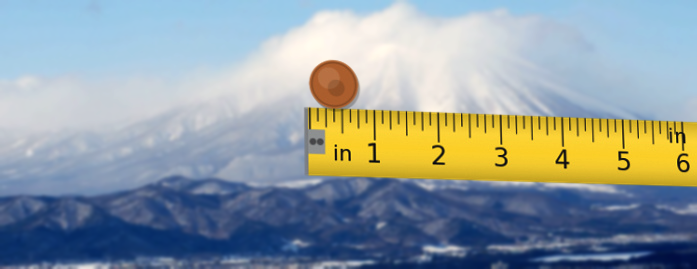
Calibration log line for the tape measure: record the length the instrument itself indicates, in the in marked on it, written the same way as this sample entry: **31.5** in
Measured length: **0.75** in
